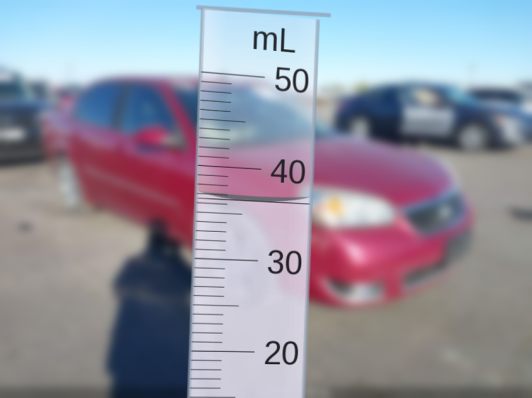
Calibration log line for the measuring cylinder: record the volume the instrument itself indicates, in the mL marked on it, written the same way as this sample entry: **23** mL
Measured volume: **36.5** mL
